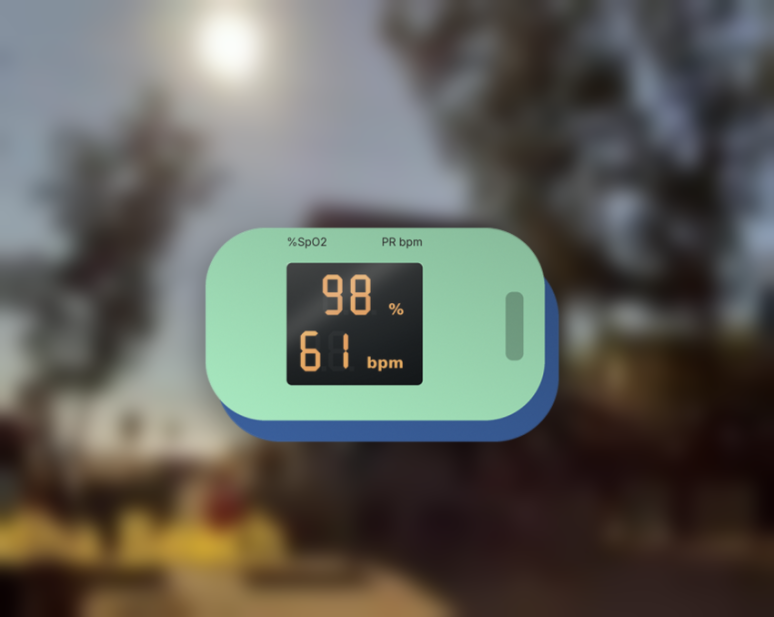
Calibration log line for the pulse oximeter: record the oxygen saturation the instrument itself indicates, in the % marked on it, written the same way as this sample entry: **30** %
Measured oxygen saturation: **98** %
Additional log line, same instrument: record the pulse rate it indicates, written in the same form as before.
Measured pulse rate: **61** bpm
